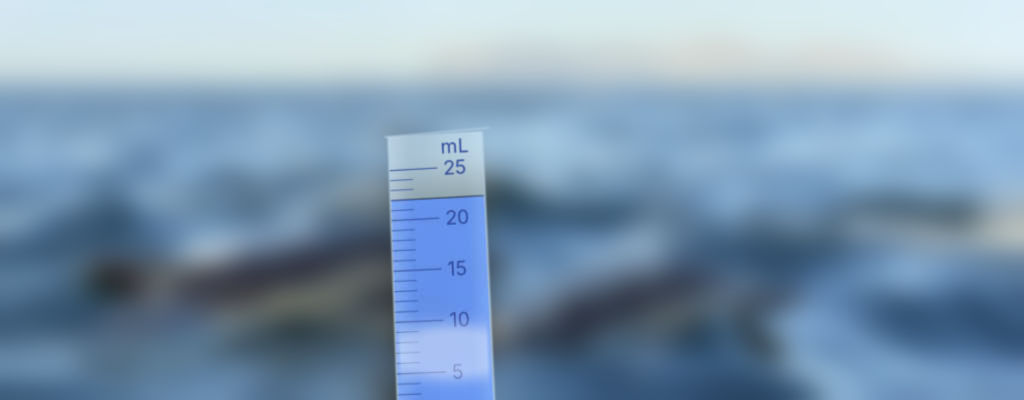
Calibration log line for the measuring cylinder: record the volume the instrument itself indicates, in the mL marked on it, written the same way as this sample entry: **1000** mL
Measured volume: **22** mL
